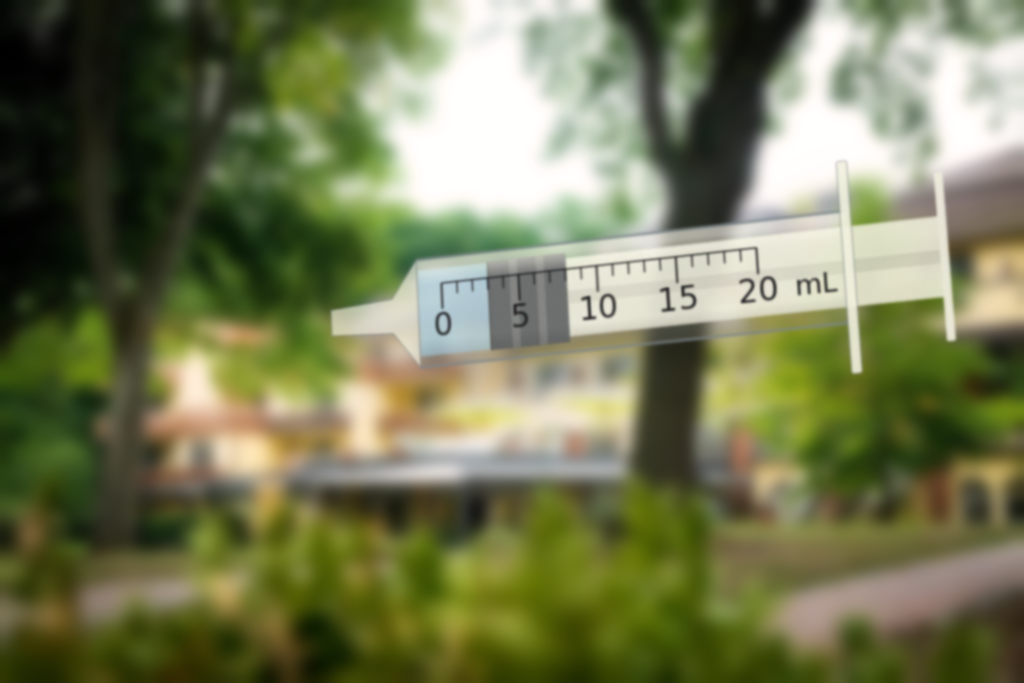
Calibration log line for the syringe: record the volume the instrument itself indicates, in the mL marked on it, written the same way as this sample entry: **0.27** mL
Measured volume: **3** mL
